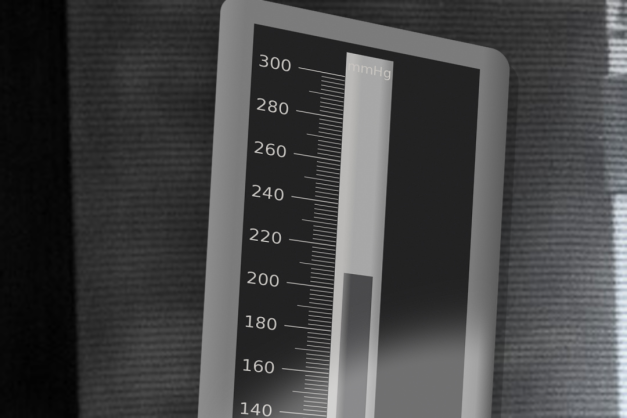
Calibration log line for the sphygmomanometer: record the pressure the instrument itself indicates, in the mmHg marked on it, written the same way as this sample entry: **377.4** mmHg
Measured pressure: **208** mmHg
